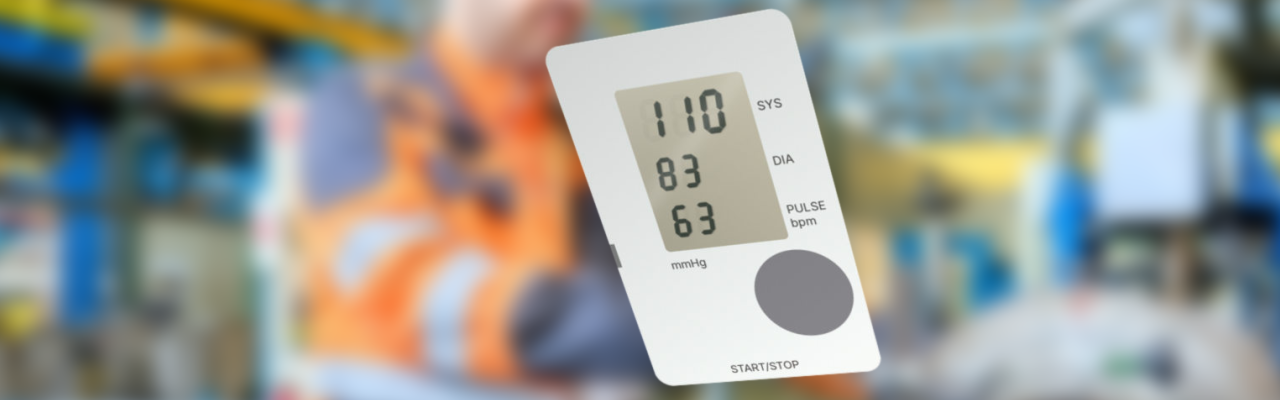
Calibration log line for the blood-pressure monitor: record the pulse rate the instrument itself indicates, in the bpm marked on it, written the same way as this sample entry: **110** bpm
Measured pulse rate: **63** bpm
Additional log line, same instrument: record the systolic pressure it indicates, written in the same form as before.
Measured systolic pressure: **110** mmHg
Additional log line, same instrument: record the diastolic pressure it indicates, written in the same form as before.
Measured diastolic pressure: **83** mmHg
